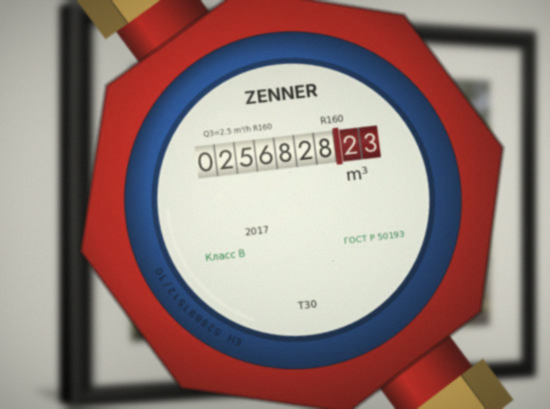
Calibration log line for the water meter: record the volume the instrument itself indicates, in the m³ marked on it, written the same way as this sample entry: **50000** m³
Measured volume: **256828.23** m³
